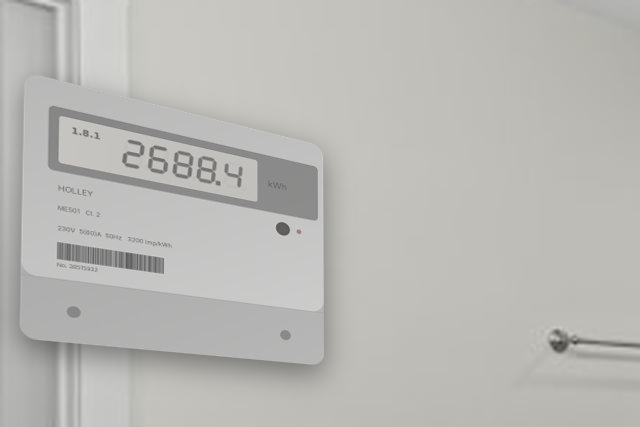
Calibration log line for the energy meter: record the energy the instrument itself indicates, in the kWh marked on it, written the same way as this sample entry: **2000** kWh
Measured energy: **2688.4** kWh
